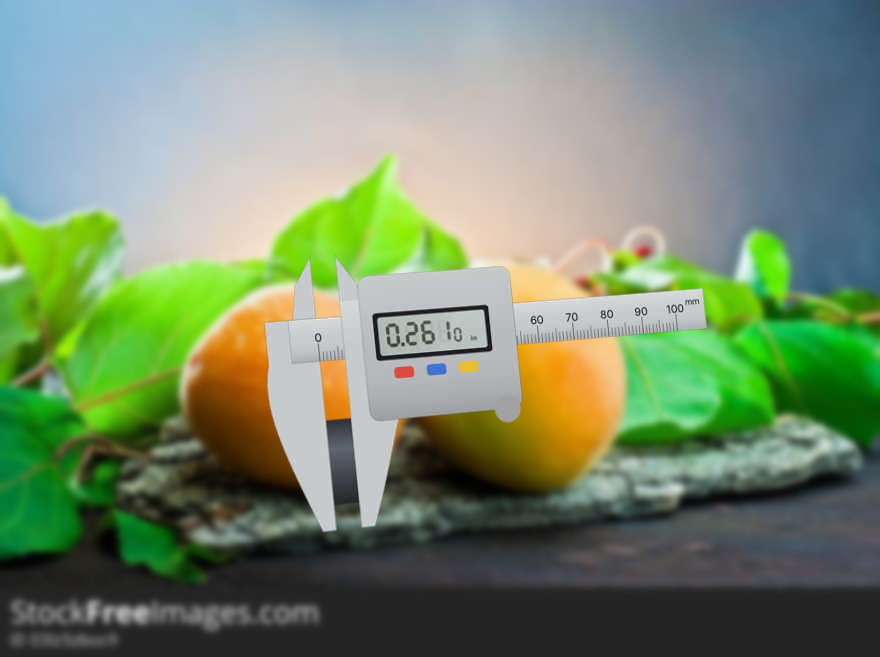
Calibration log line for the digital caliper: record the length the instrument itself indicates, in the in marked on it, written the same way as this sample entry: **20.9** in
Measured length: **0.2610** in
